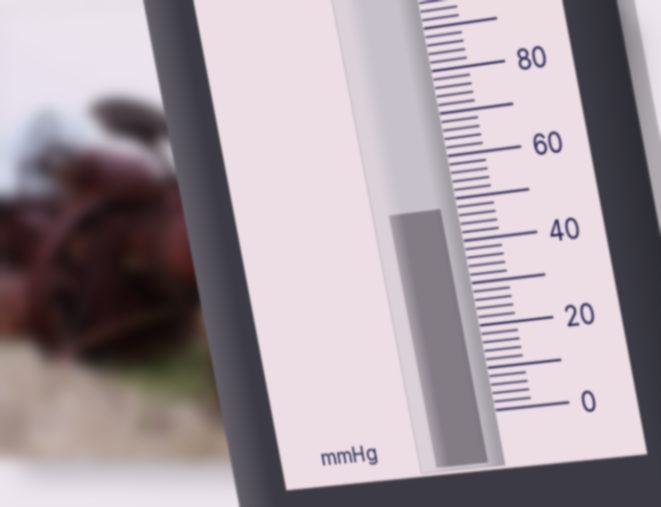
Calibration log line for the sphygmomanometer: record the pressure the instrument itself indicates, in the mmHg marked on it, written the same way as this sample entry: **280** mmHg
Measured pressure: **48** mmHg
